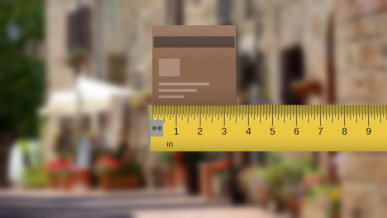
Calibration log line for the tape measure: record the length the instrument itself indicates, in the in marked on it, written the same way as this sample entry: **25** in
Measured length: **3.5** in
